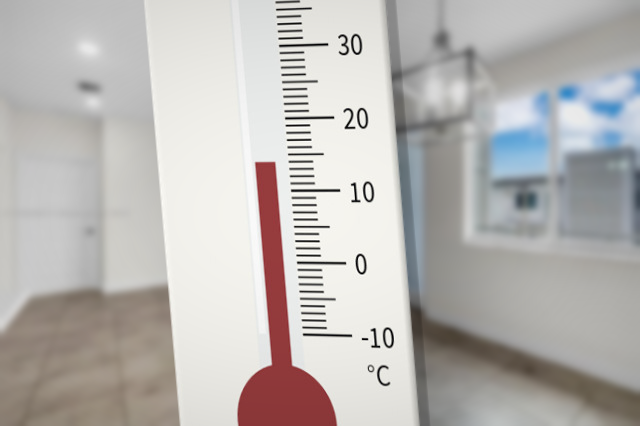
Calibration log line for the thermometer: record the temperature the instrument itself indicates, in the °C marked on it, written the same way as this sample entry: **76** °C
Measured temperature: **14** °C
